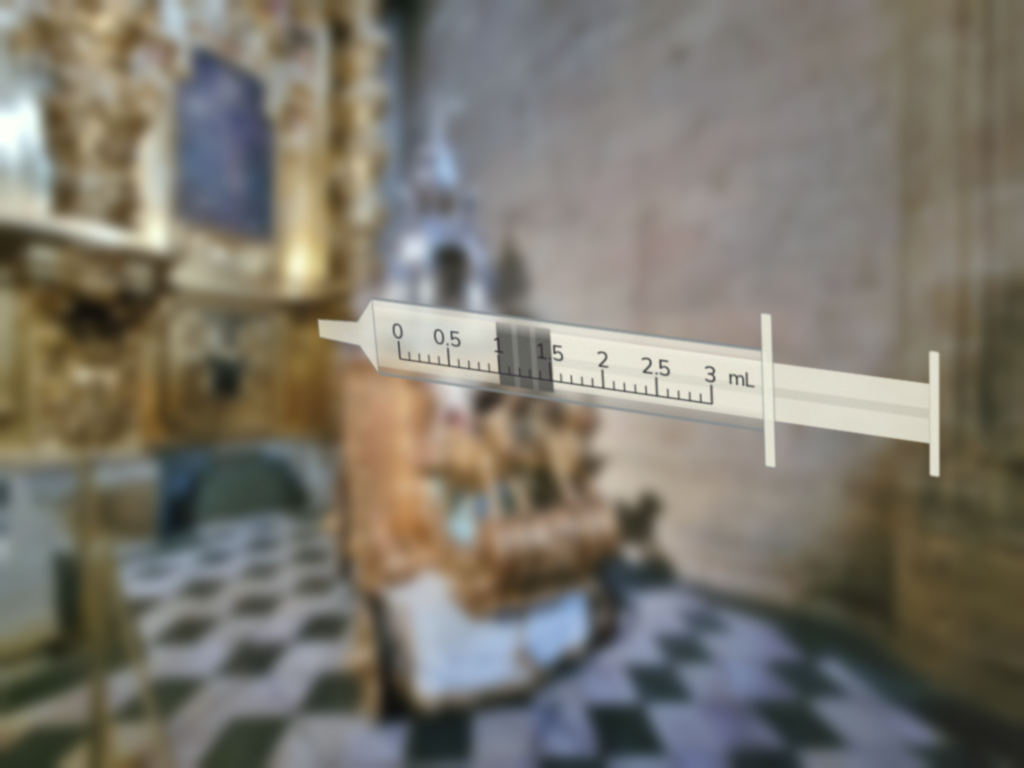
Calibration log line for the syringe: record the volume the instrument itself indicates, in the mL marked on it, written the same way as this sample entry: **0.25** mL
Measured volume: **1** mL
